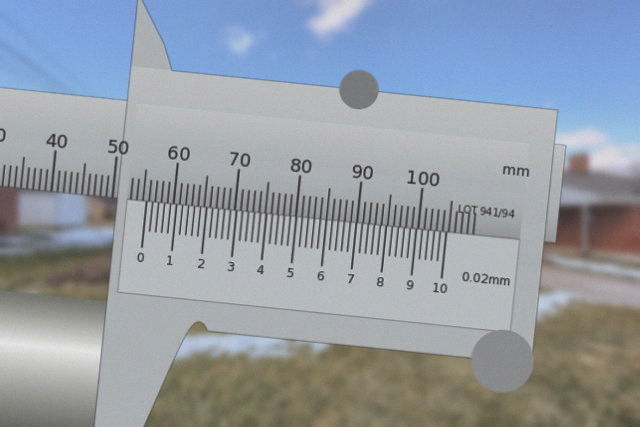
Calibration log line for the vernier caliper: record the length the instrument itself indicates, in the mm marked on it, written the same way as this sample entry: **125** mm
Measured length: **55.6** mm
